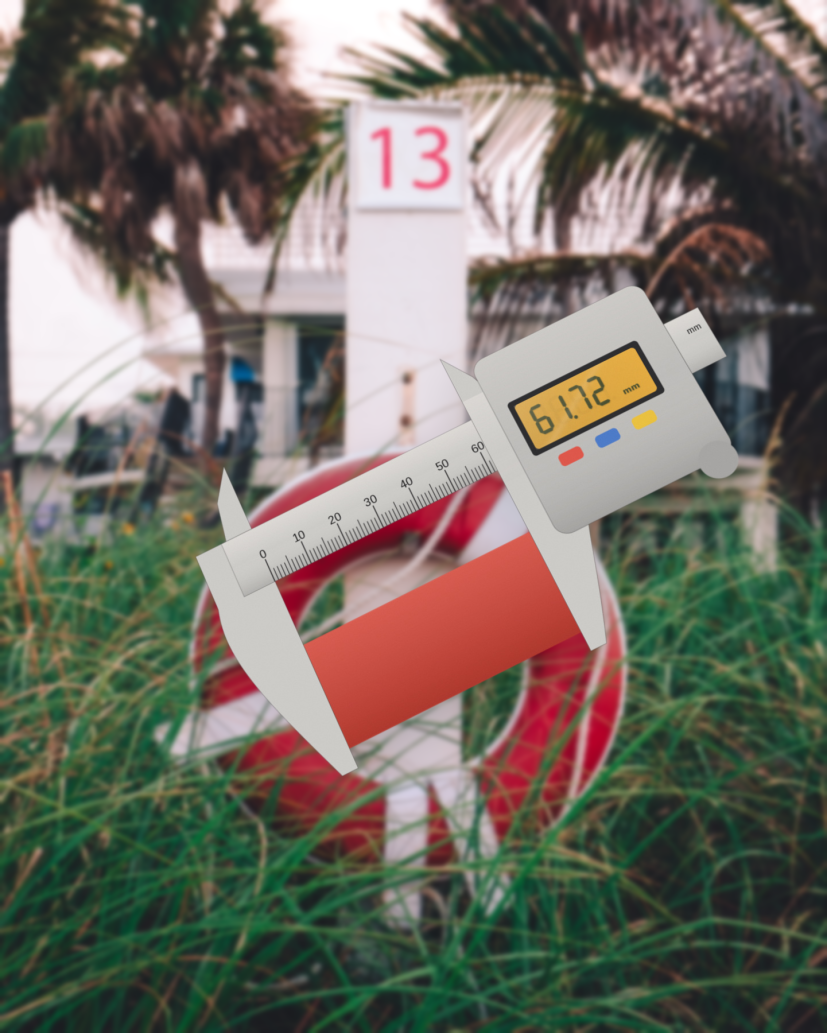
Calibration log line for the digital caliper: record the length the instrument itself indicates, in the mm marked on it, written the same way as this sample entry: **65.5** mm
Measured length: **61.72** mm
